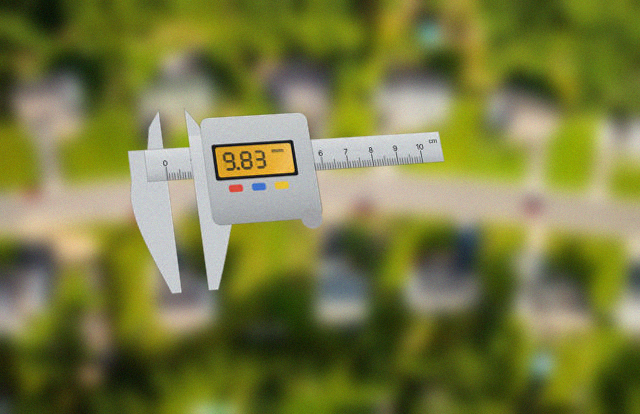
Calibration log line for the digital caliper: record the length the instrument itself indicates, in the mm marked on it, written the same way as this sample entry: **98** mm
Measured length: **9.83** mm
